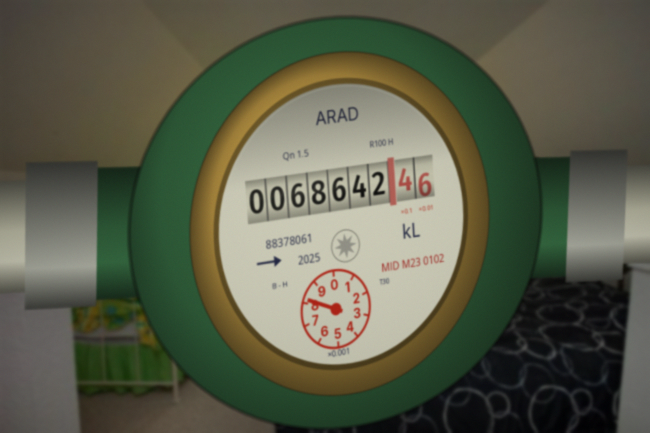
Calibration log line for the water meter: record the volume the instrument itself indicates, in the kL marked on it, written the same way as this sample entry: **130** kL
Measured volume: **68642.458** kL
